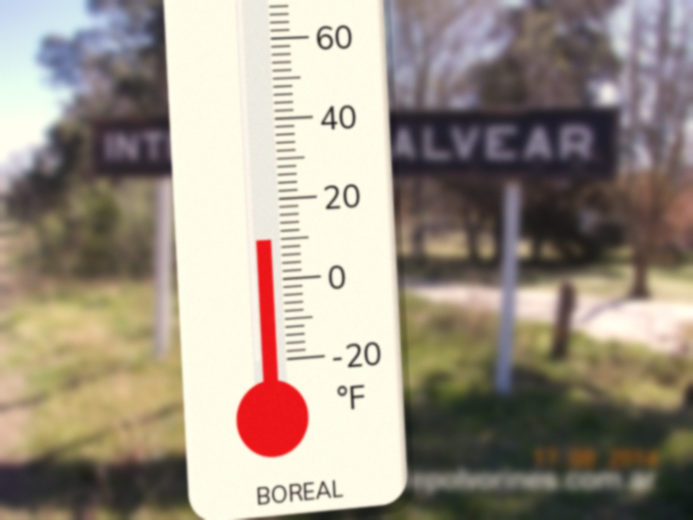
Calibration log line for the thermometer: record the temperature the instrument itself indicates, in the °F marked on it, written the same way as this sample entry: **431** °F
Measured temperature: **10** °F
